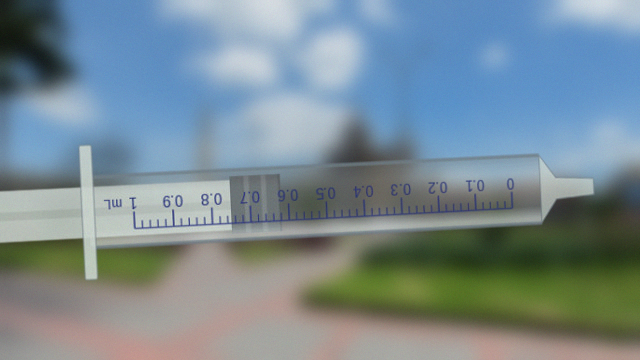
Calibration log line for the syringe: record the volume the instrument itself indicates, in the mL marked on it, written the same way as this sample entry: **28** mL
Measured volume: **0.62** mL
